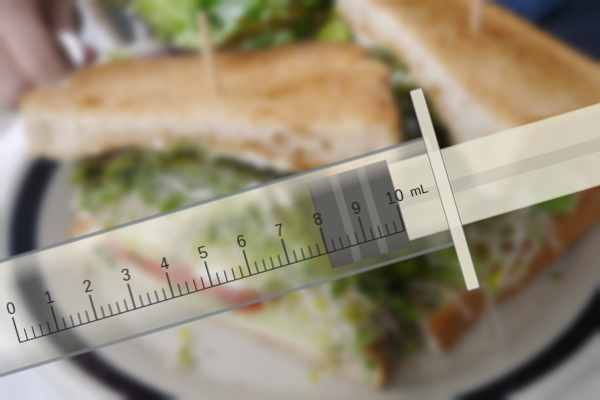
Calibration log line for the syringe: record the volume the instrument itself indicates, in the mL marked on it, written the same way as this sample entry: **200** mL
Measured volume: **8** mL
